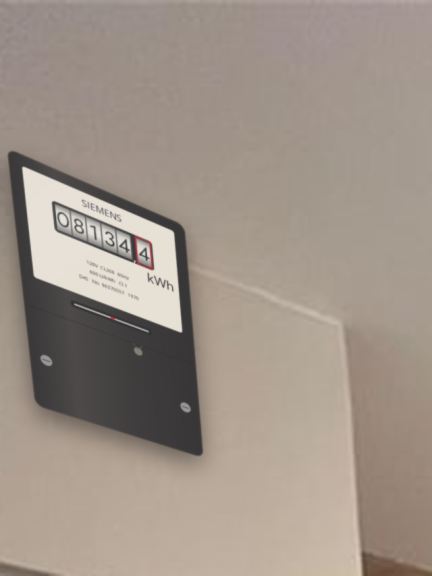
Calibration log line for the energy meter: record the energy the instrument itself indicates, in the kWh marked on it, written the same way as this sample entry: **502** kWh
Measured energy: **8134.4** kWh
